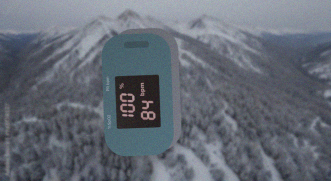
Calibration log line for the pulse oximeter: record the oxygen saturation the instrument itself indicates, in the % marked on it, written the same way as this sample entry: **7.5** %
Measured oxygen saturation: **100** %
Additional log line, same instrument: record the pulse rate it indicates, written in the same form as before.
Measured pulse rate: **84** bpm
